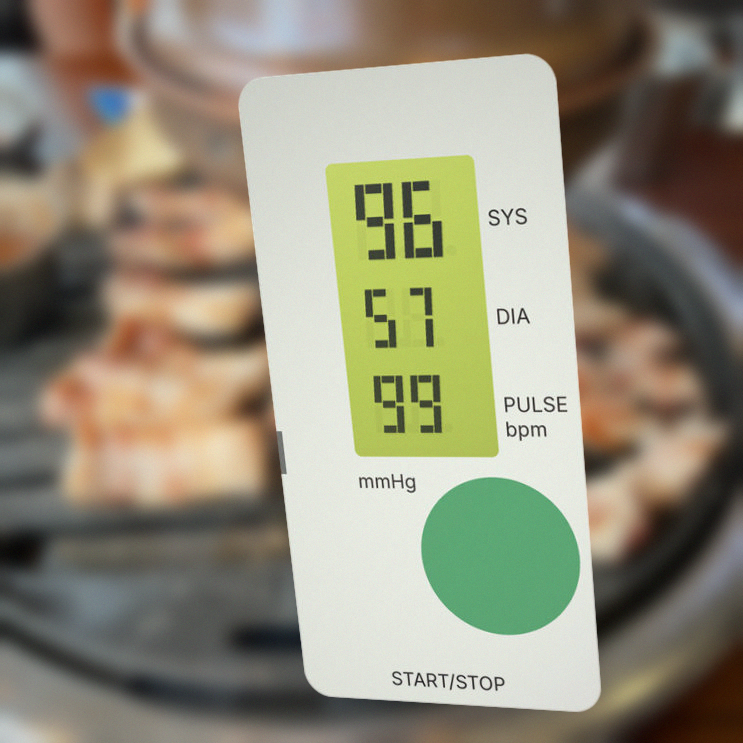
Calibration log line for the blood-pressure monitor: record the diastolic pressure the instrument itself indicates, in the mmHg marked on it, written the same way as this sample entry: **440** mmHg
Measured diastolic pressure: **57** mmHg
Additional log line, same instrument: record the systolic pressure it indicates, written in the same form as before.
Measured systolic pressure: **96** mmHg
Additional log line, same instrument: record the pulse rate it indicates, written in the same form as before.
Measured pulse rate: **99** bpm
